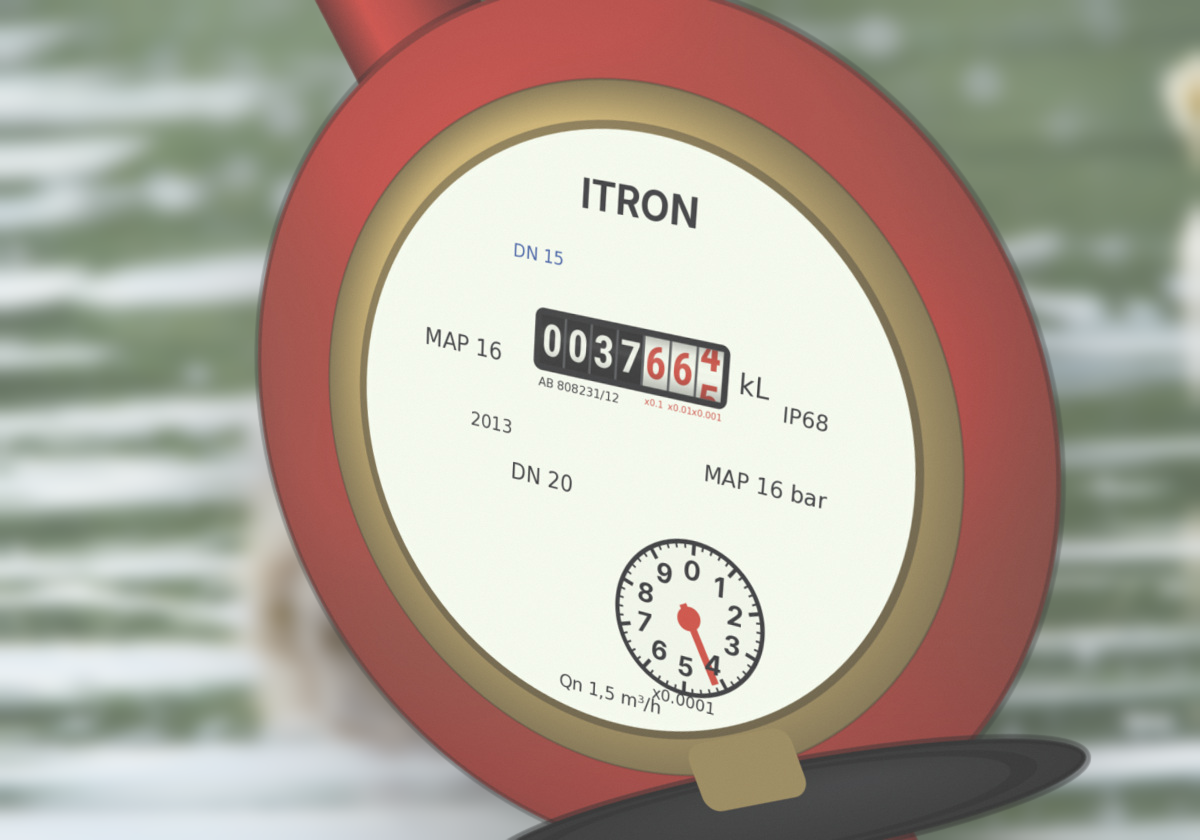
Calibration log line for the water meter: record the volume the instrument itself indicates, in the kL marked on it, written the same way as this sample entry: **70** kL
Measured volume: **37.6644** kL
